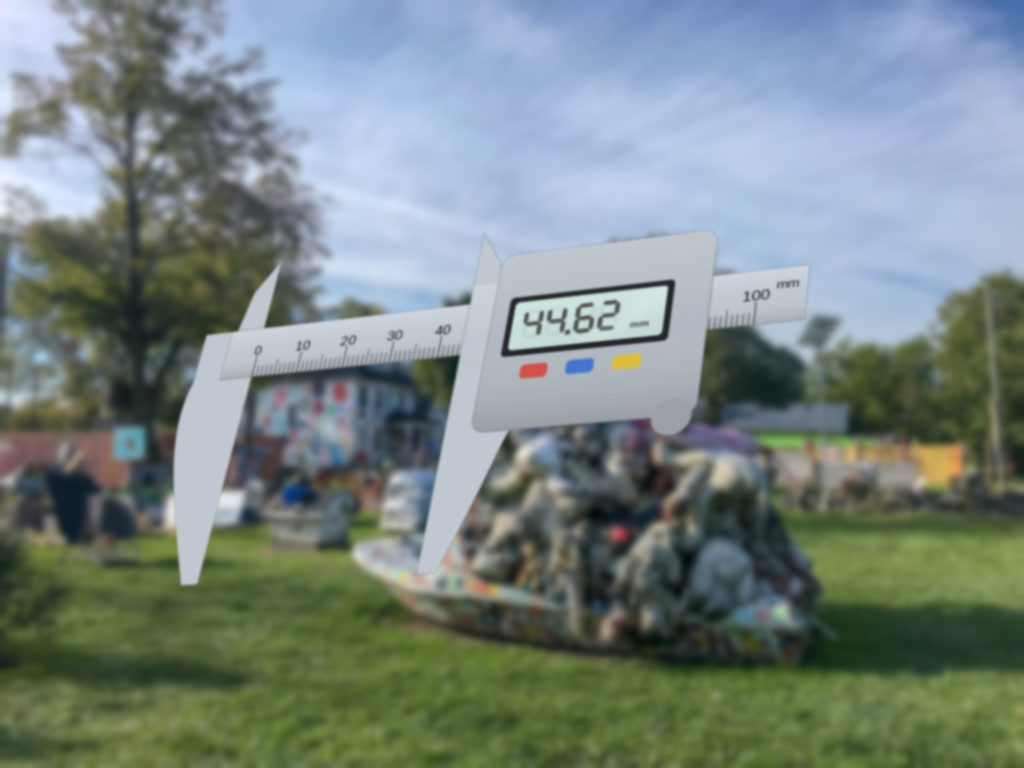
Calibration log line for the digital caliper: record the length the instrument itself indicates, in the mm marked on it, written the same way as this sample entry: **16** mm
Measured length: **44.62** mm
